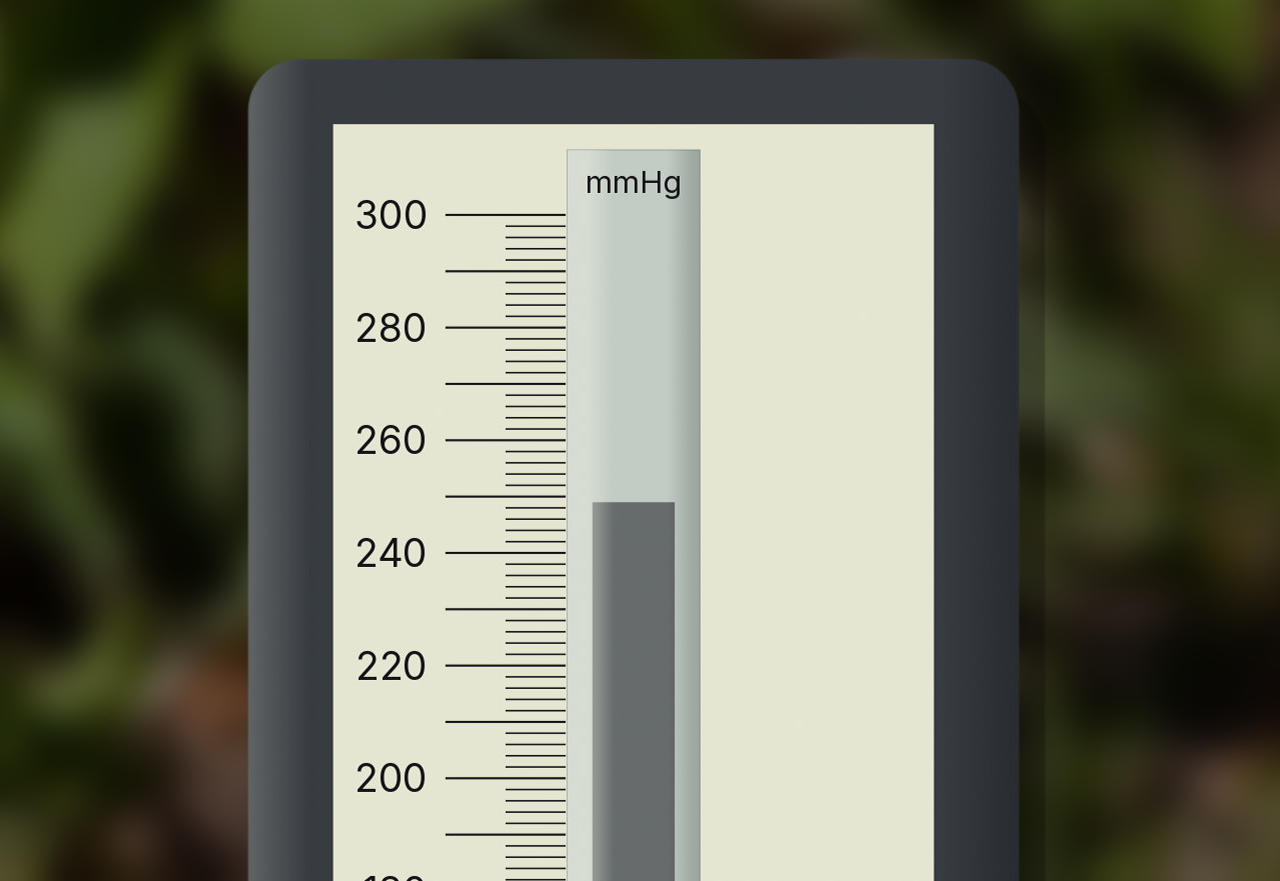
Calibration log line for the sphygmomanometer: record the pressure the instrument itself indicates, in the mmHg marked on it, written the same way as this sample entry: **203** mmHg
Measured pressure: **249** mmHg
